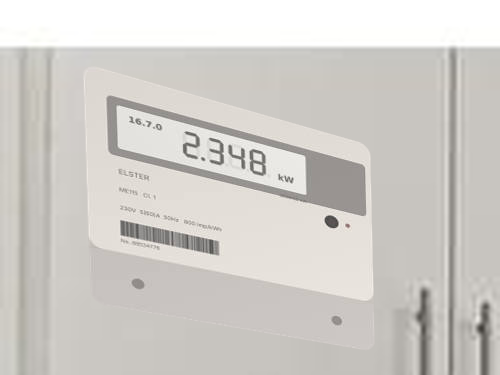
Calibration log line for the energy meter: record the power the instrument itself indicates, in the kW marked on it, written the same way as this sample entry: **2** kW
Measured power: **2.348** kW
